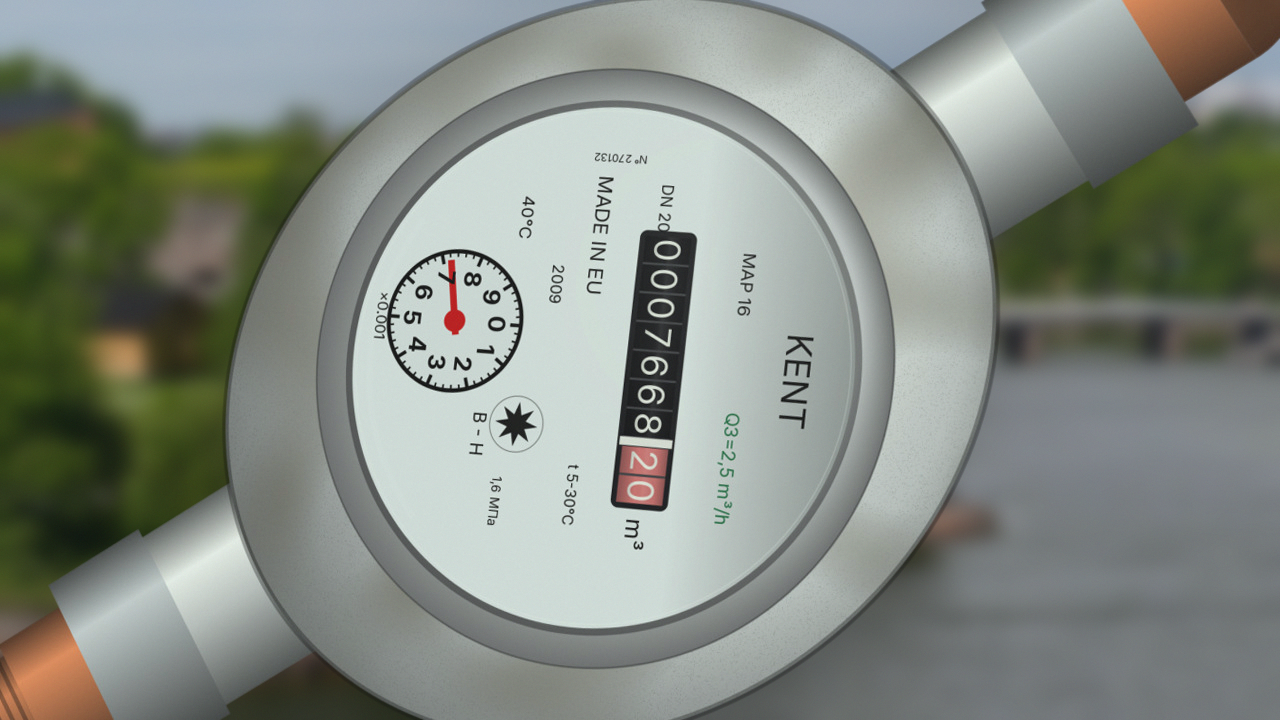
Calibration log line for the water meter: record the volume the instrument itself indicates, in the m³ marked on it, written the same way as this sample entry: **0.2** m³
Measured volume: **7668.207** m³
